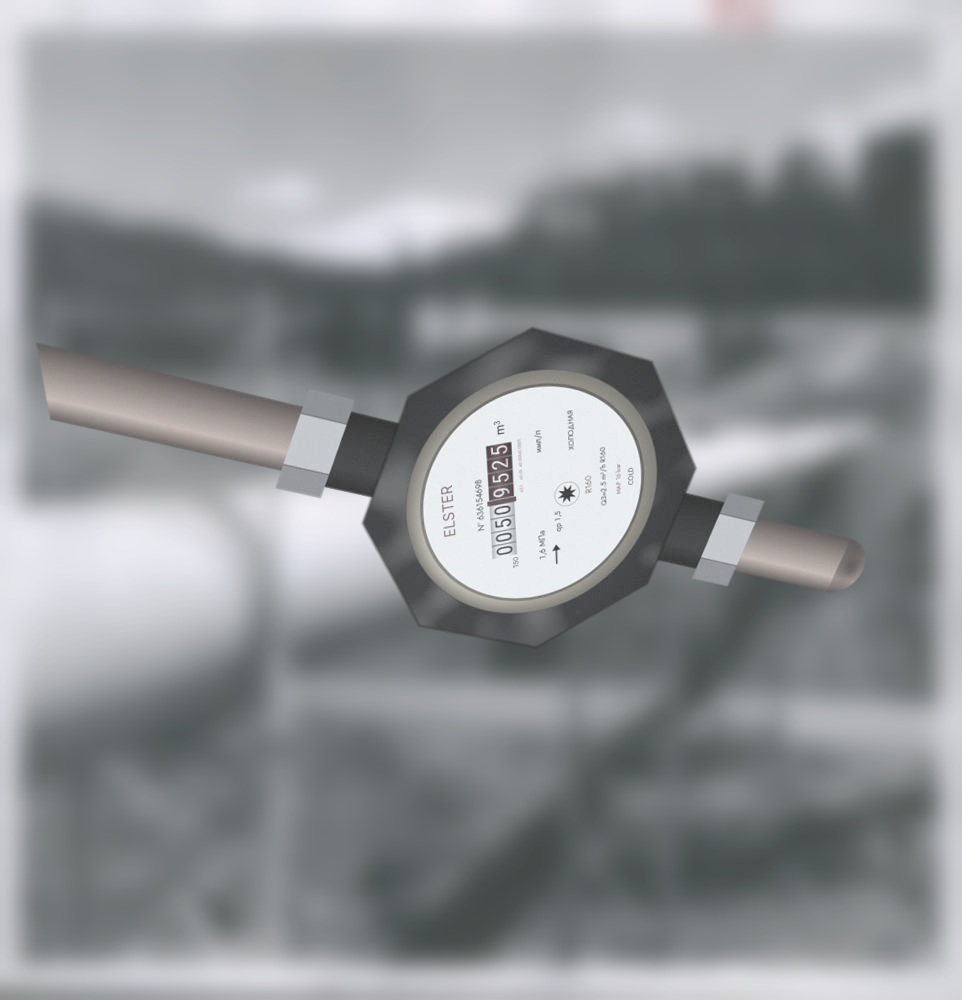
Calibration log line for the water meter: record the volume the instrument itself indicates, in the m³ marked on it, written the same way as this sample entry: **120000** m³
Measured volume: **50.9525** m³
